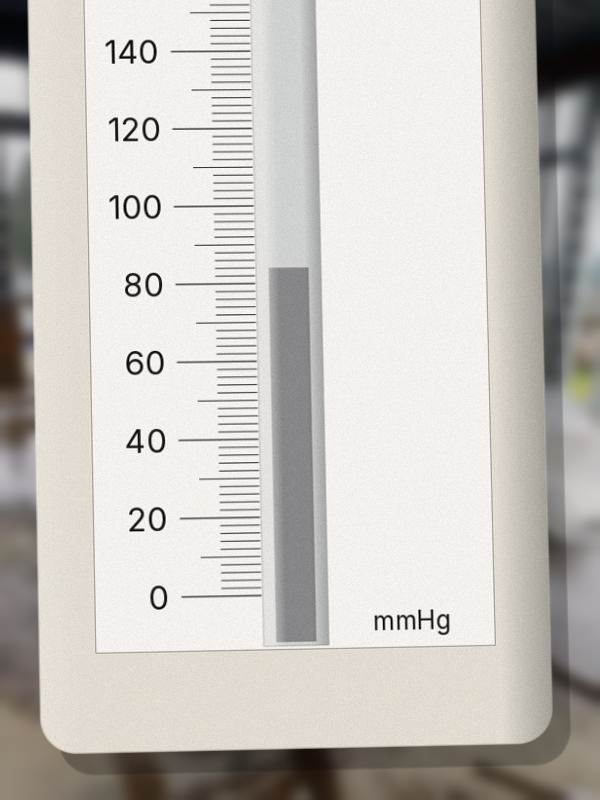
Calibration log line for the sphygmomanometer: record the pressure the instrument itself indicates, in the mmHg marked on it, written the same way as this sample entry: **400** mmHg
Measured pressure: **84** mmHg
